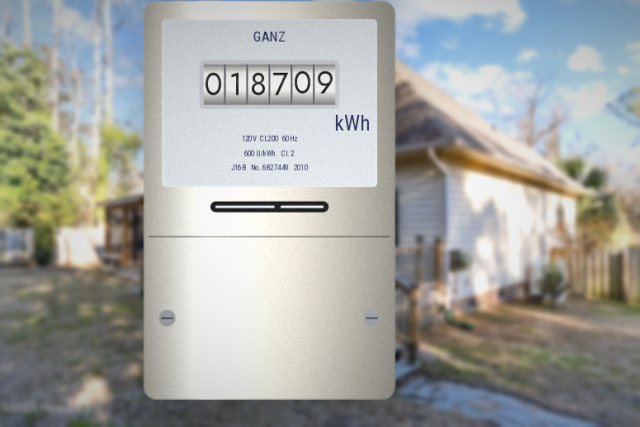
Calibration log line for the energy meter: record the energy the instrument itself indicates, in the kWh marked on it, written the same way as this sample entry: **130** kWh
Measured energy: **18709** kWh
